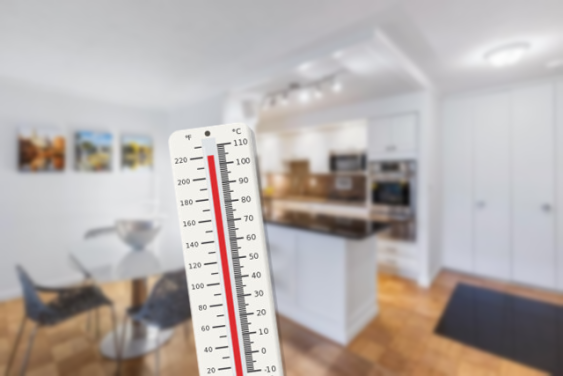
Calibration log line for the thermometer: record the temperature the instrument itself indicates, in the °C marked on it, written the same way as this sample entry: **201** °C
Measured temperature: **105** °C
